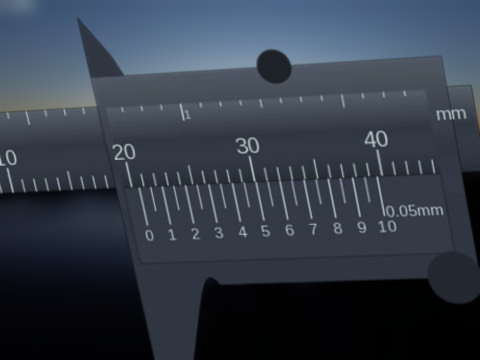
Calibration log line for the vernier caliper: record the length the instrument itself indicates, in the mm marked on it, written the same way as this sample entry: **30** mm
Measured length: **20.6** mm
